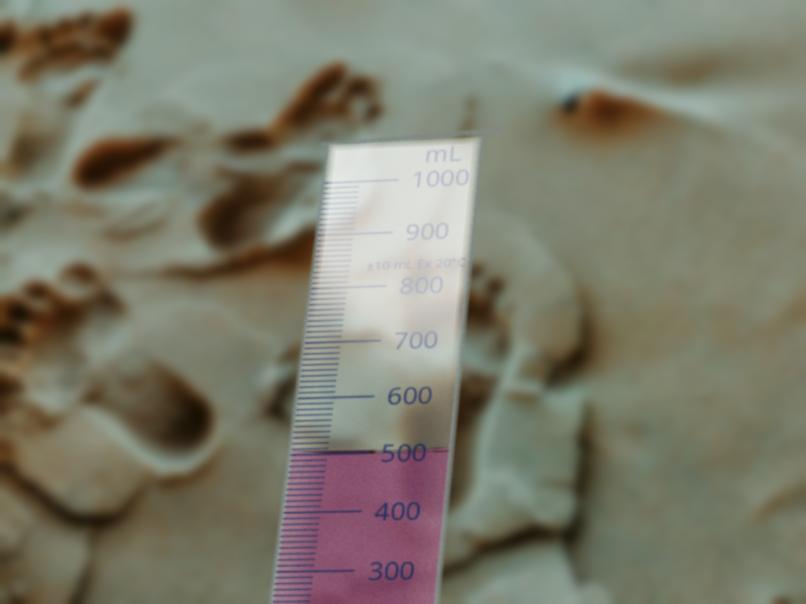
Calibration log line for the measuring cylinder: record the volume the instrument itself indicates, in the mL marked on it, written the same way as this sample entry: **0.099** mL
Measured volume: **500** mL
